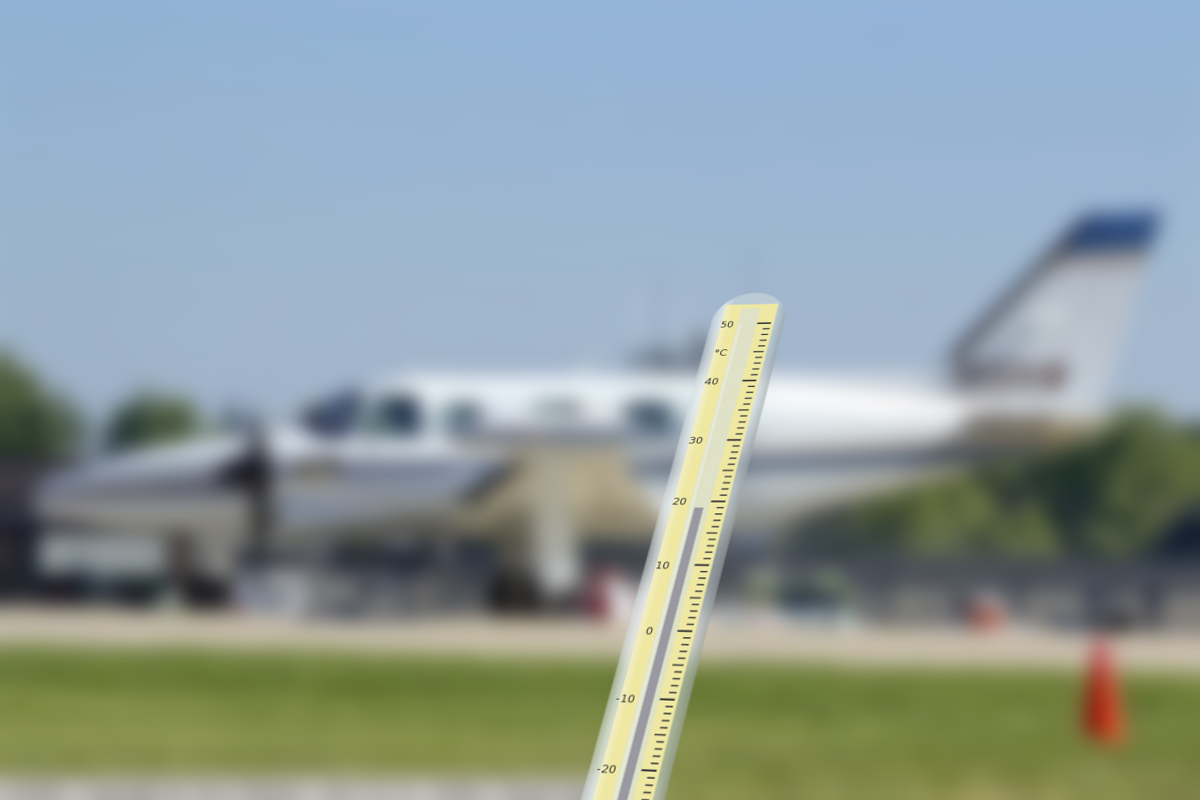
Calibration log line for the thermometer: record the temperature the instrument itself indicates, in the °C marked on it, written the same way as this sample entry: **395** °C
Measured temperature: **19** °C
